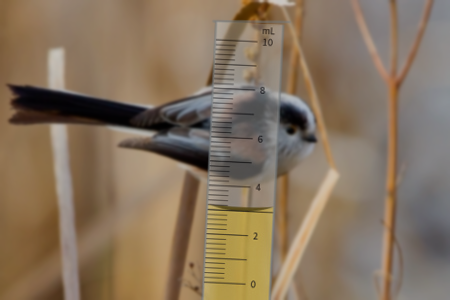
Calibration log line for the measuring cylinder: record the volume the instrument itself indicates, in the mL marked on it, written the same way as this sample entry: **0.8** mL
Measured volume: **3** mL
